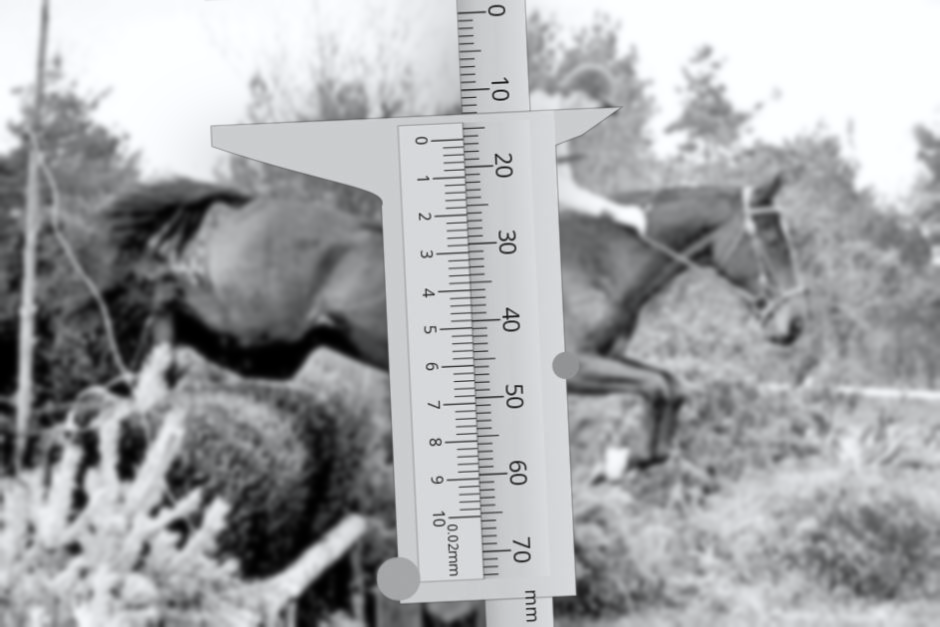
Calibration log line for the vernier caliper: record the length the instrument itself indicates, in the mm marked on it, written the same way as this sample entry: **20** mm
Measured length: **16.4** mm
